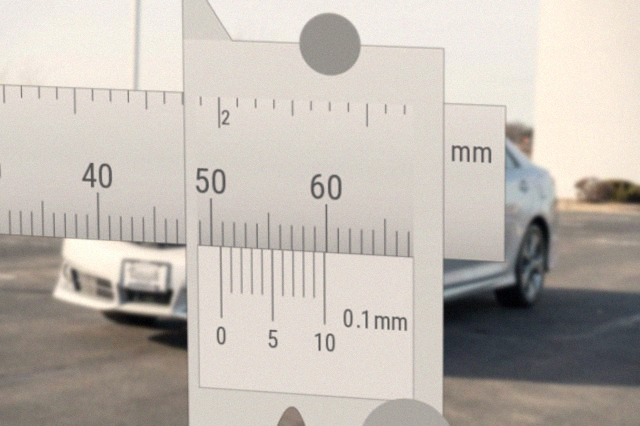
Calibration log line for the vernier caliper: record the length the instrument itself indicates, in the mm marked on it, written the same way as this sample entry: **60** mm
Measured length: **50.8** mm
